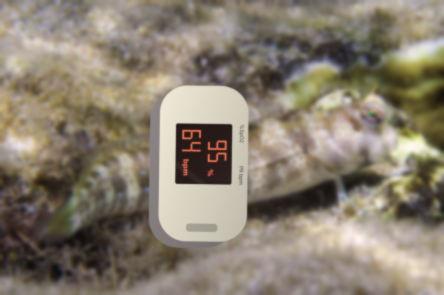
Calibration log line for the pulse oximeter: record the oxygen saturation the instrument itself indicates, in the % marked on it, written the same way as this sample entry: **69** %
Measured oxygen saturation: **95** %
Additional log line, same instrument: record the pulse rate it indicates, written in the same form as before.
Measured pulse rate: **64** bpm
